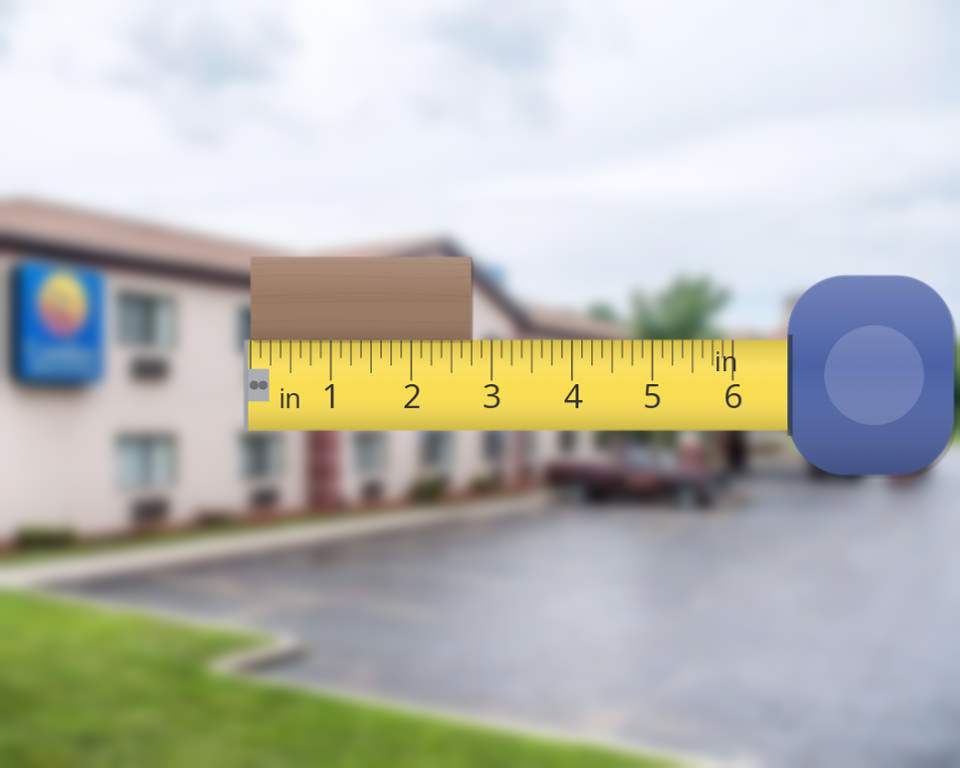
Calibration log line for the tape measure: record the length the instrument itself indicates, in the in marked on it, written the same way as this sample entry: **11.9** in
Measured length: **2.75** in
